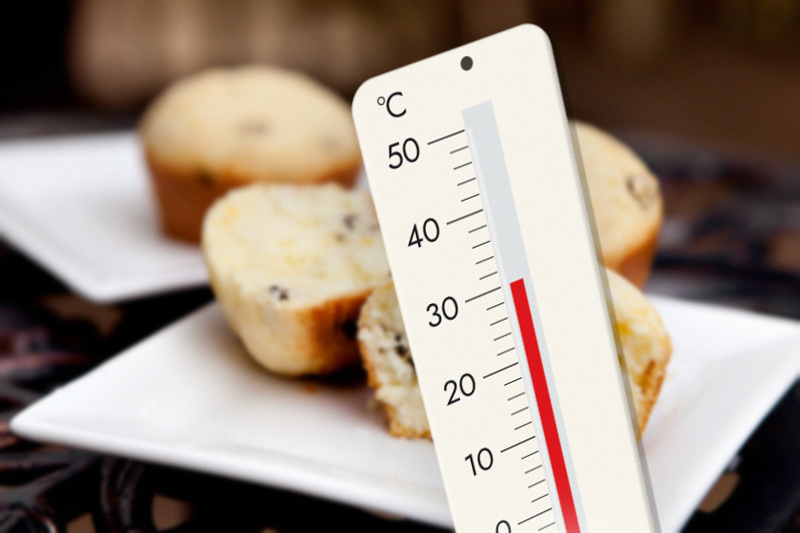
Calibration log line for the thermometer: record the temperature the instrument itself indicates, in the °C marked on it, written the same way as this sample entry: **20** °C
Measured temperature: **30** °C
